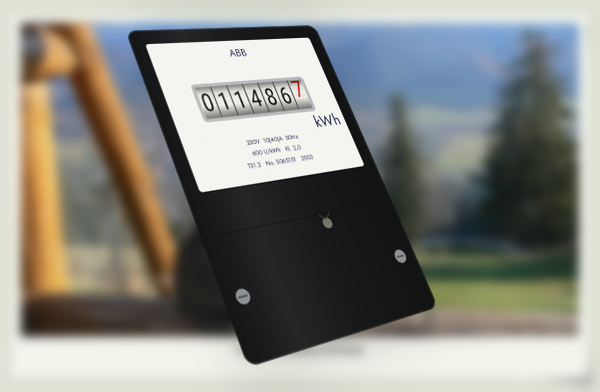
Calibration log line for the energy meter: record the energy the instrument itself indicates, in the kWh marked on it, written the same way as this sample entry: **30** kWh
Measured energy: **11486.7** kWh
